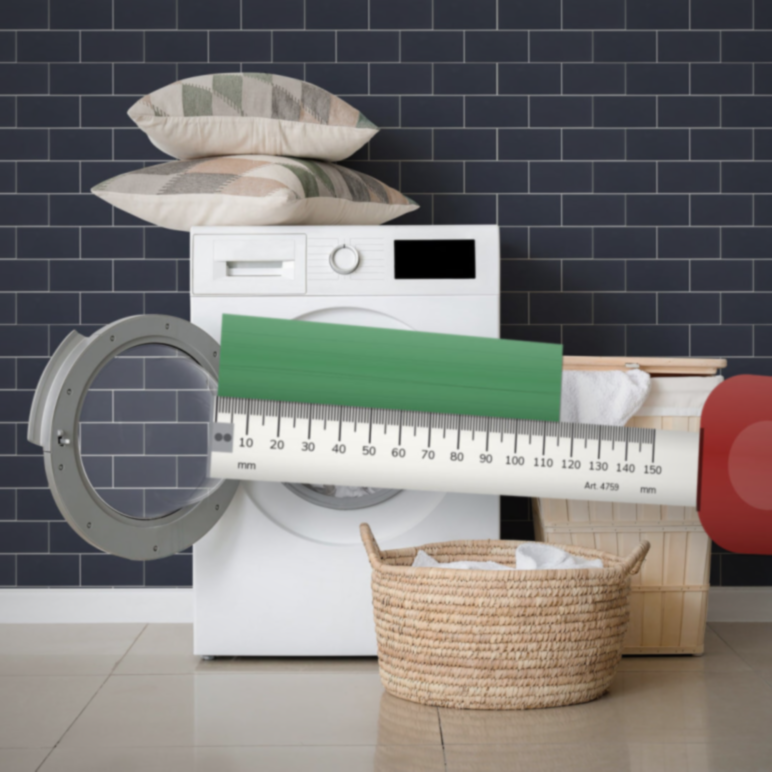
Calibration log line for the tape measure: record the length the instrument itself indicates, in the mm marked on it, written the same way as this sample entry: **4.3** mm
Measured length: **115** mm
